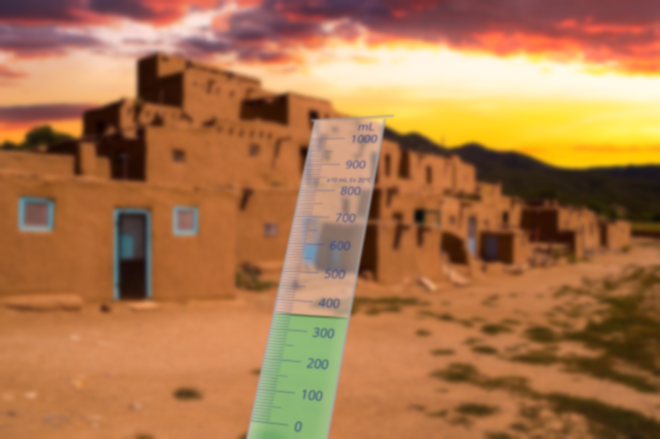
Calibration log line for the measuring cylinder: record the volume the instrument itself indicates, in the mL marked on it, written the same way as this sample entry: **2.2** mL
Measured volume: **350** mL
